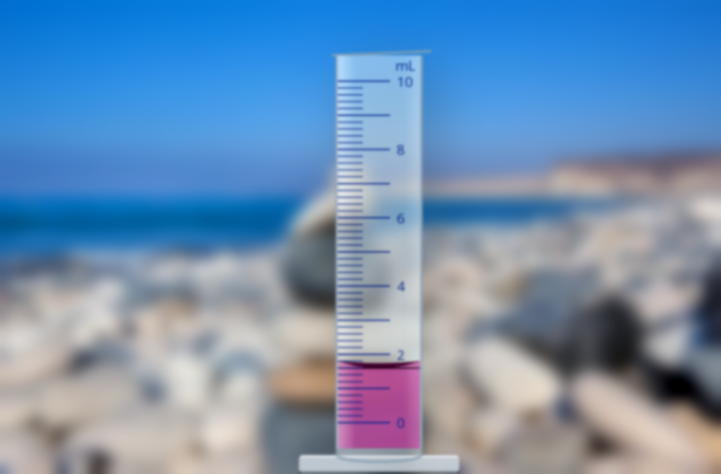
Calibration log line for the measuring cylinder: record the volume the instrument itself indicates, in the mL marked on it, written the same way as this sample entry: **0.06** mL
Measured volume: **1.6** mL
